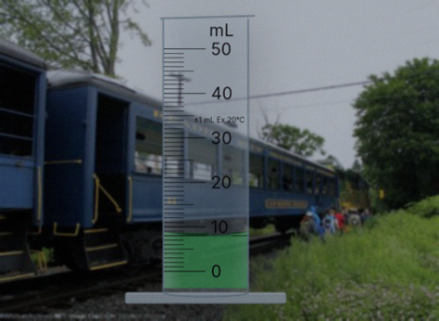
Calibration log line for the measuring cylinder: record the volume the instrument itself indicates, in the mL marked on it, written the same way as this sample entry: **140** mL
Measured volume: **8** mL
